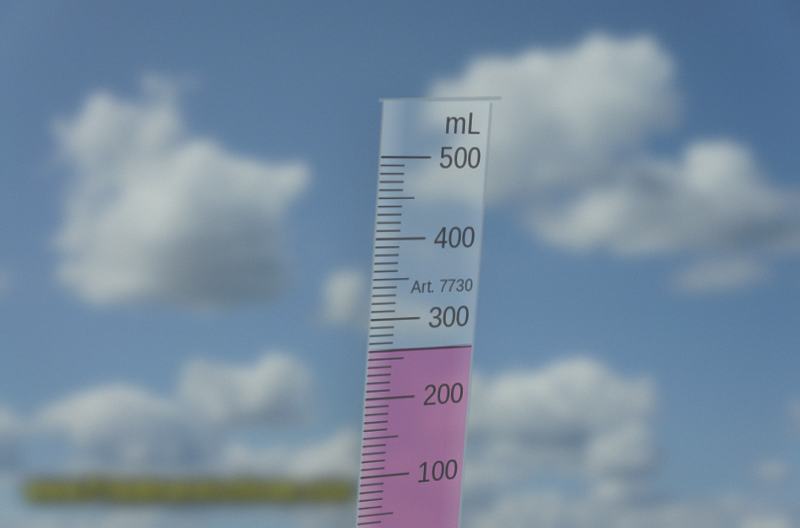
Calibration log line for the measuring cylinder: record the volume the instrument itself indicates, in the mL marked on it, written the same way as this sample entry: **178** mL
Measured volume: **260** mL
